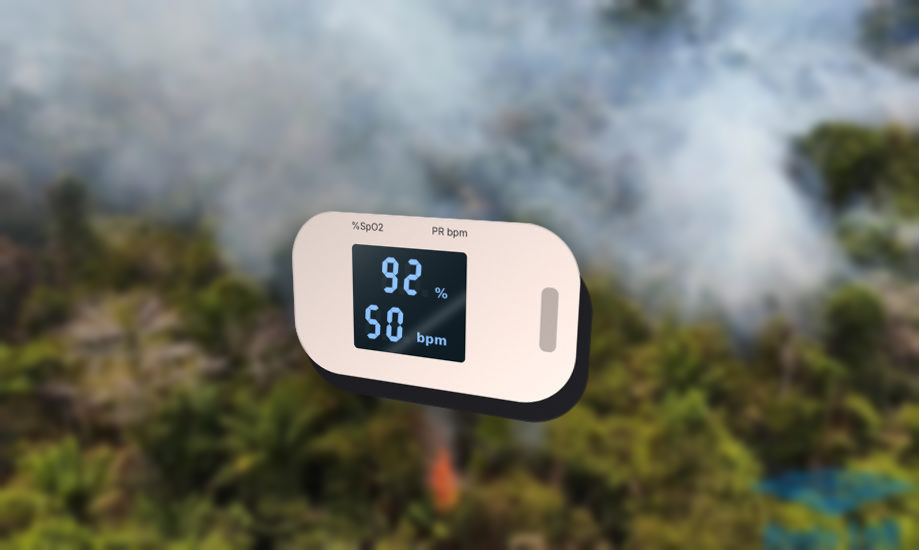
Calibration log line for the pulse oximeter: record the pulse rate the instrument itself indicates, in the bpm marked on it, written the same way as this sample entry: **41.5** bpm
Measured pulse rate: **50** bpm
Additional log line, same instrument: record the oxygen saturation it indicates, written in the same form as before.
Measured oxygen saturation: **92** %
